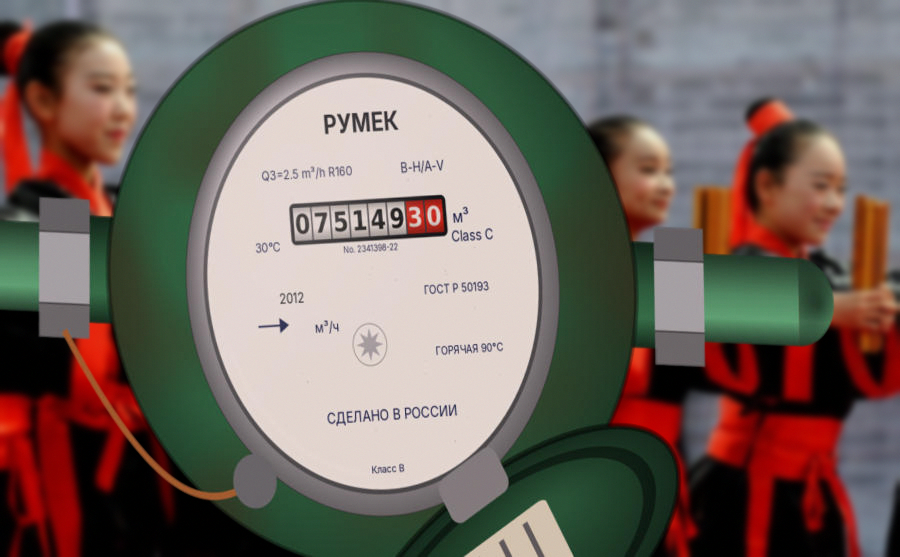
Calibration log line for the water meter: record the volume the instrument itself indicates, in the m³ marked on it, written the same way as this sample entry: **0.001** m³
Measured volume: **75149.30** m³
